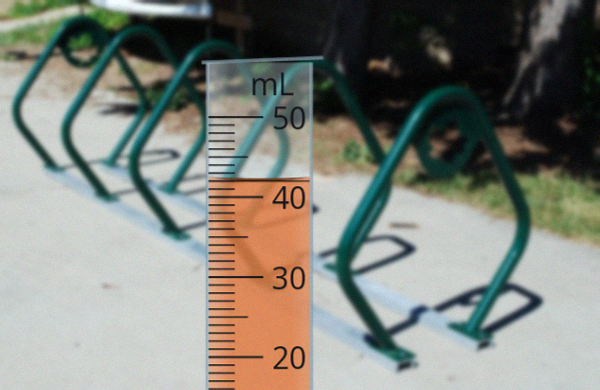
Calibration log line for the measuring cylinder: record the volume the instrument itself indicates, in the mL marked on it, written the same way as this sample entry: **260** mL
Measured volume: **42** mL
